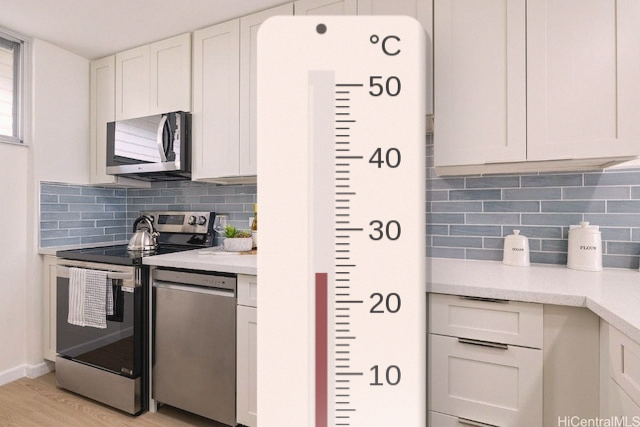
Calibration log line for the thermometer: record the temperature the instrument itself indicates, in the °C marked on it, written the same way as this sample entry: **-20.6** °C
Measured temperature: **24** °C
